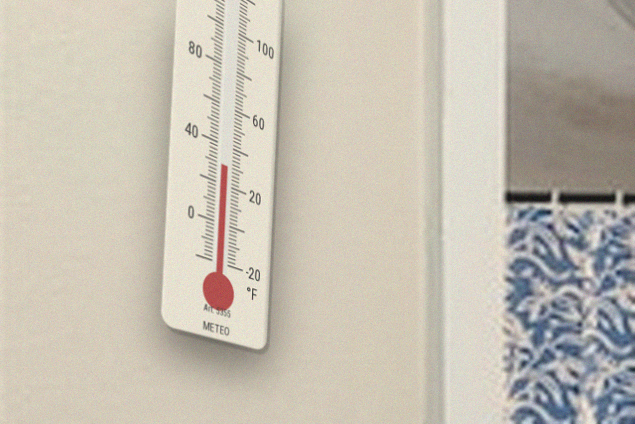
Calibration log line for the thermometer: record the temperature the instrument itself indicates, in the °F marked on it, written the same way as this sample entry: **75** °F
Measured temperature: **30** °F
